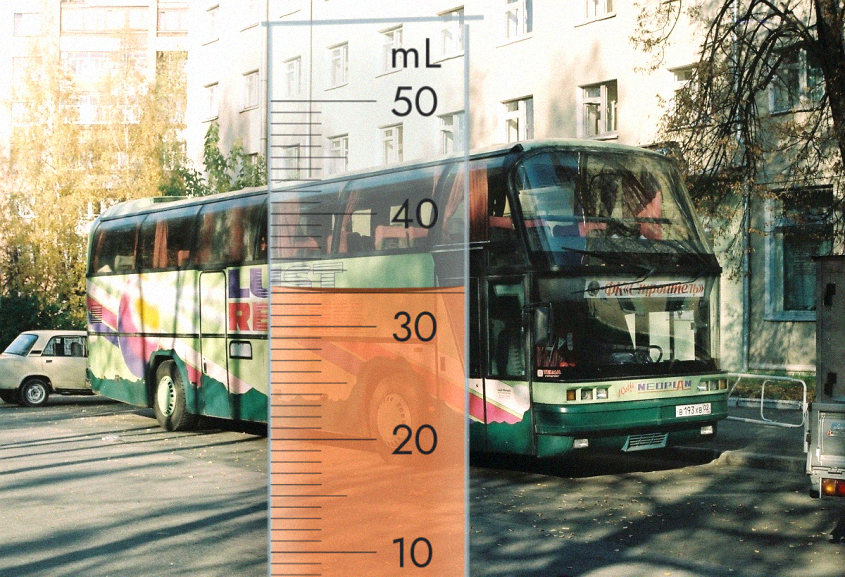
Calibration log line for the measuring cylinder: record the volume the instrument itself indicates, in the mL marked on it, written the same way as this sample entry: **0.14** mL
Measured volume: **33** mL
